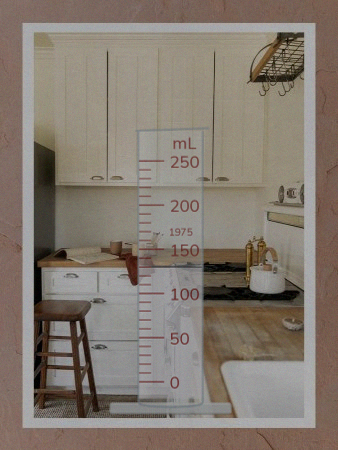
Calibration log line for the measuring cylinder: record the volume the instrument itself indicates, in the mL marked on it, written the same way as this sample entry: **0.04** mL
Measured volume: **130** mL
